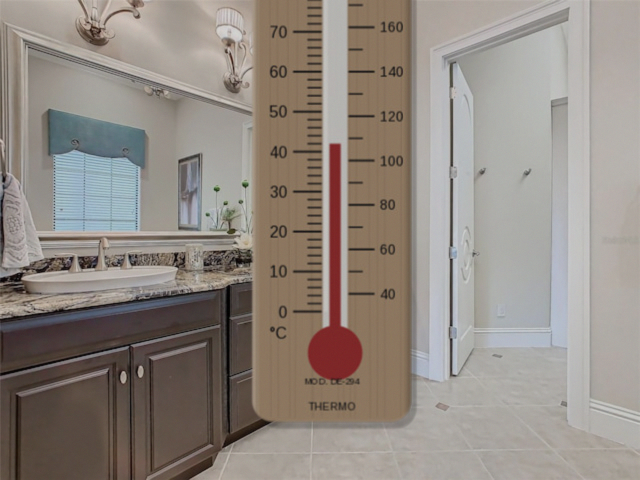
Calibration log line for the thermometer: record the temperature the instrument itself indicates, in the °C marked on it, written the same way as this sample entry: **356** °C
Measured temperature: **42** °C
